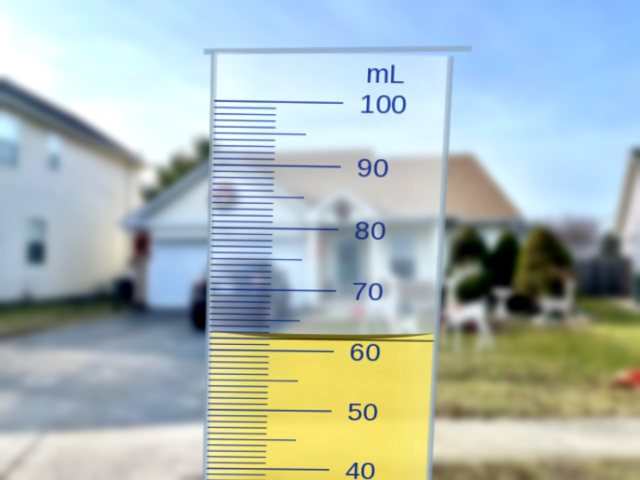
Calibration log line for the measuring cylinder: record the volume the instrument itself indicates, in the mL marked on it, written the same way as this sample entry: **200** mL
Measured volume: **62** mL
